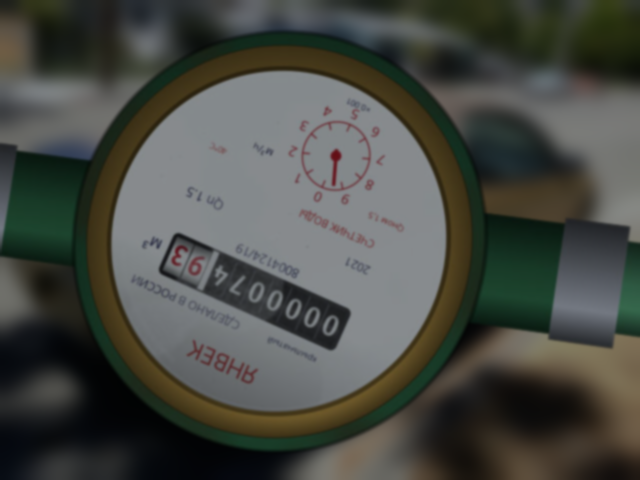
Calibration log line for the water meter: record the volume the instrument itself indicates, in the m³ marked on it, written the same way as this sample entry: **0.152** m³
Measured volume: **74.929** m³
